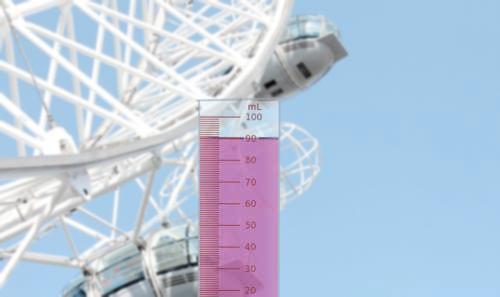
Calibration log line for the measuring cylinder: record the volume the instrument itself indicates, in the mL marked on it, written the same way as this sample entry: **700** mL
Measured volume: **90** mL
